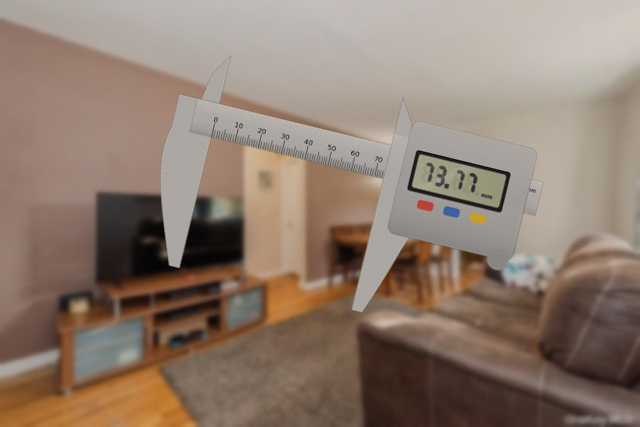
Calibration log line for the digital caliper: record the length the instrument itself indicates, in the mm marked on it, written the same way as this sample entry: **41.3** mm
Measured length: **73.77** mm
